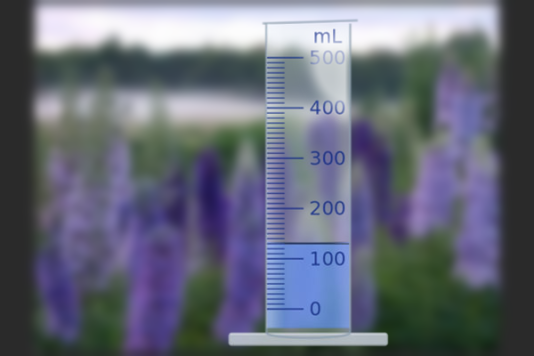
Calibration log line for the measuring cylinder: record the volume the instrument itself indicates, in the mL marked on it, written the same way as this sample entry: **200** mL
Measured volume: **130** mL
